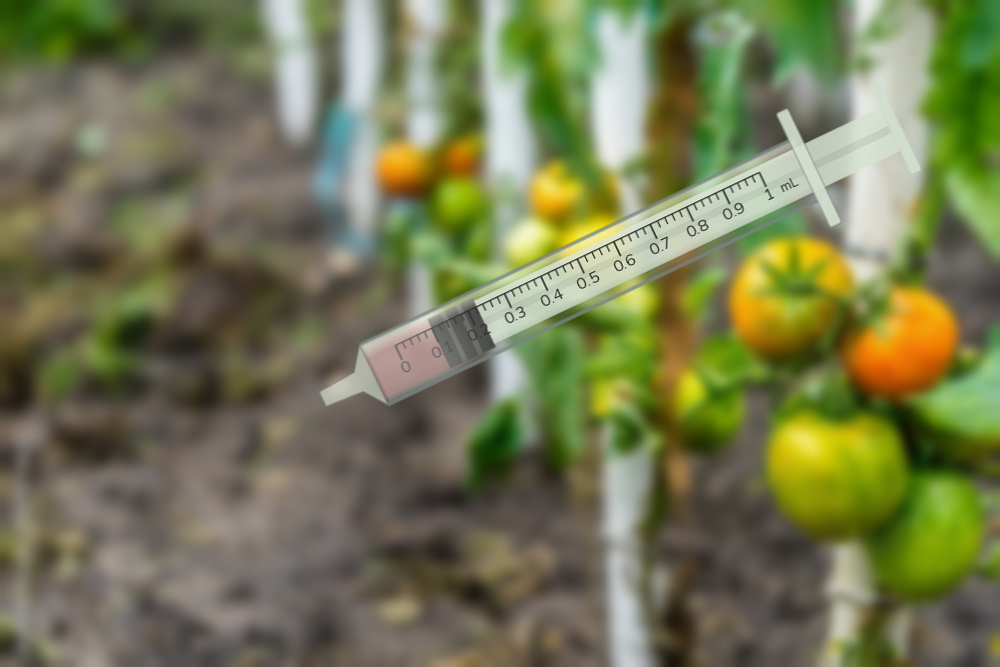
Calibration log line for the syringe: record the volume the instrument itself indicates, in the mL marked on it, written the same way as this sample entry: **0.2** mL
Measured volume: **0.1** mL
